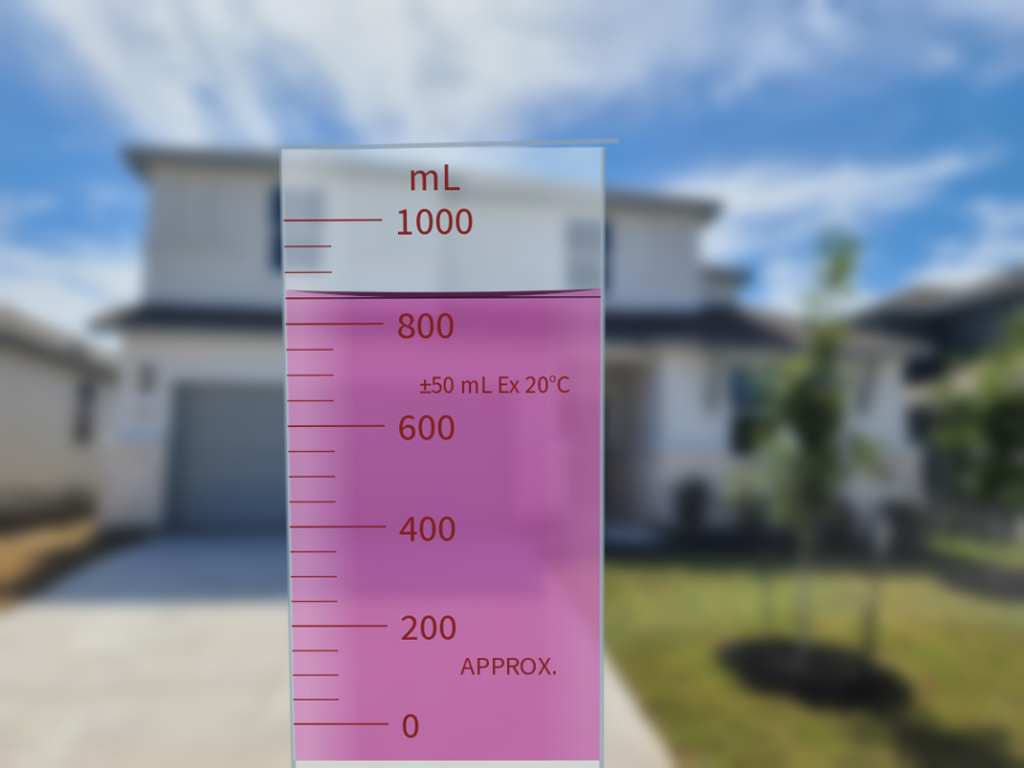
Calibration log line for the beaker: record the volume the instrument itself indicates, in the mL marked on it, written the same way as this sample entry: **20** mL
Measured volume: **850** mL
